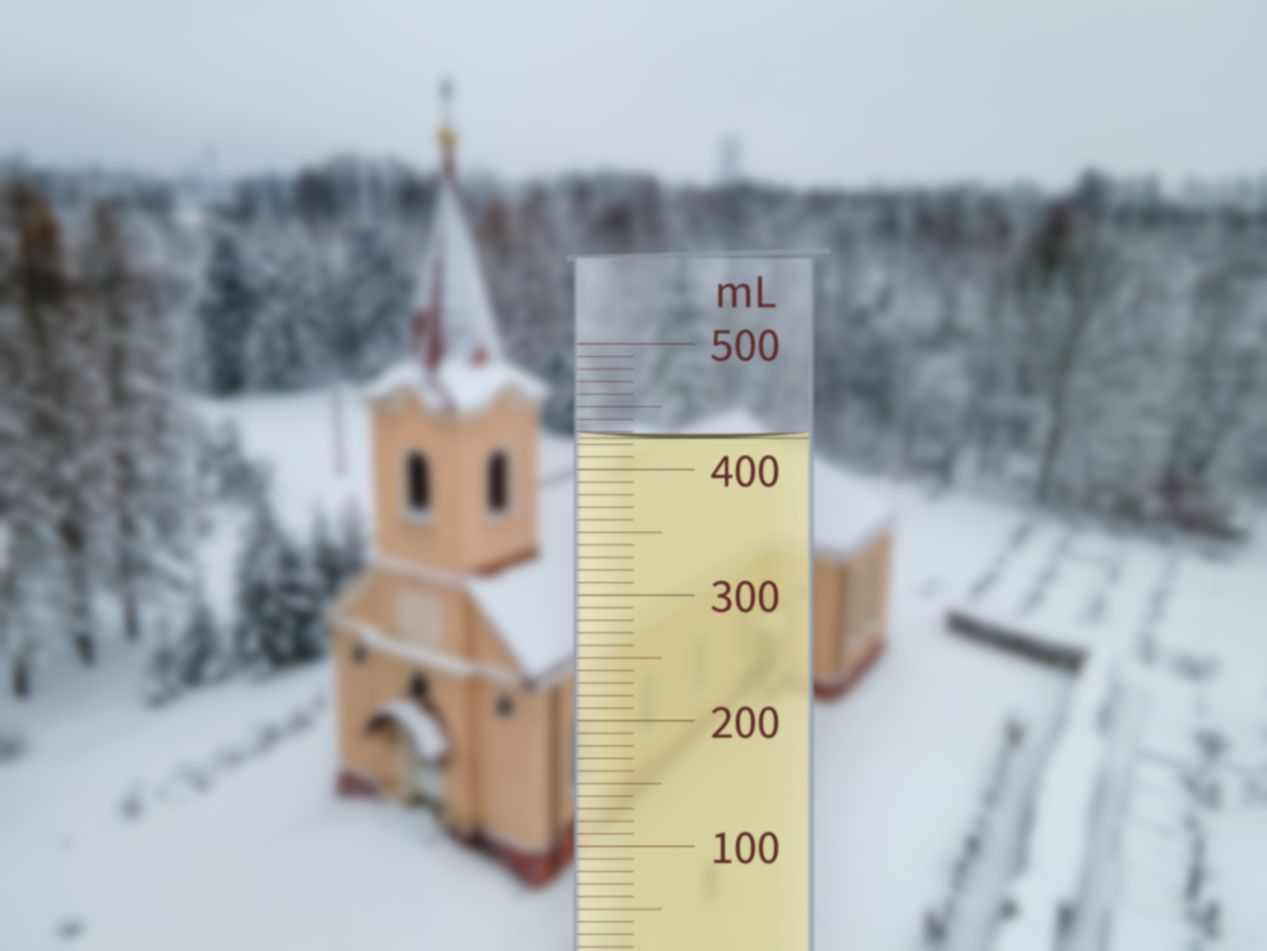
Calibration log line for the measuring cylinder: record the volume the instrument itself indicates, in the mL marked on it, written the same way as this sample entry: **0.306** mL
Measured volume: **425** mL
